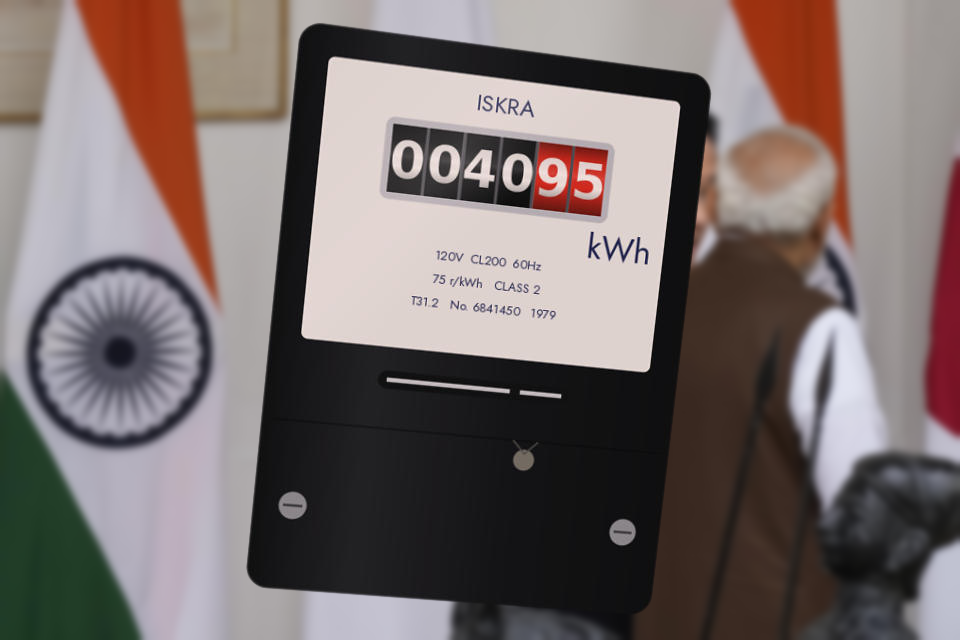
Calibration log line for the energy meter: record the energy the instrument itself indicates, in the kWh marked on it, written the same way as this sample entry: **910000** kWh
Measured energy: **40.95** kWh
